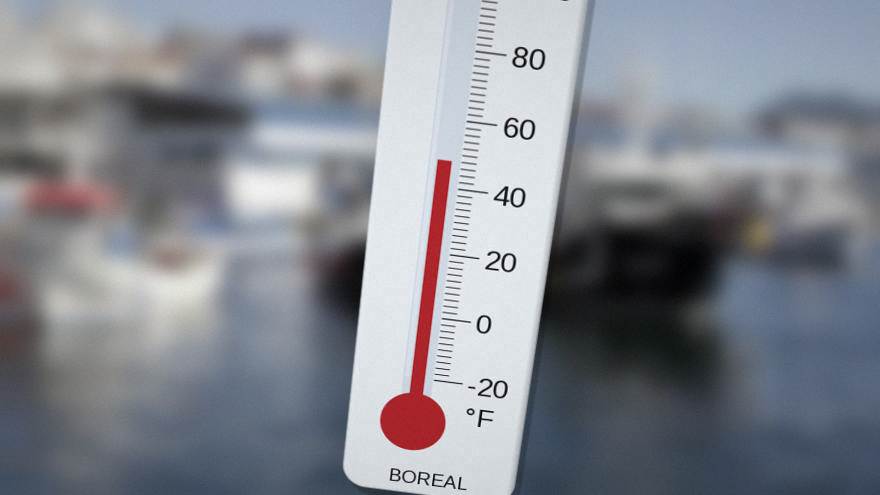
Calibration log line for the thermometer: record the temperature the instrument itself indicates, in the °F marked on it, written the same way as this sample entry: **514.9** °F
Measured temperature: **48** °F
